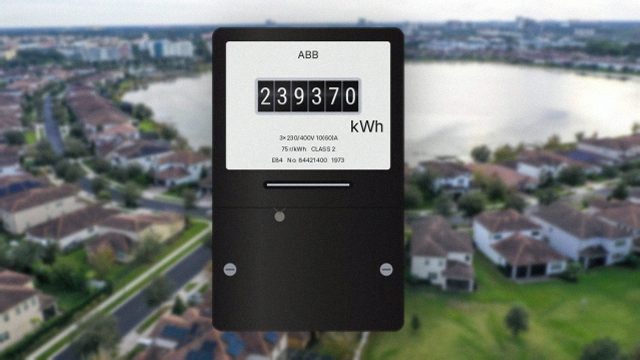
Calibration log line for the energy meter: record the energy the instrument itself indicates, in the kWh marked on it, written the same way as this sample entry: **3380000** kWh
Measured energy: **239370** kWh
